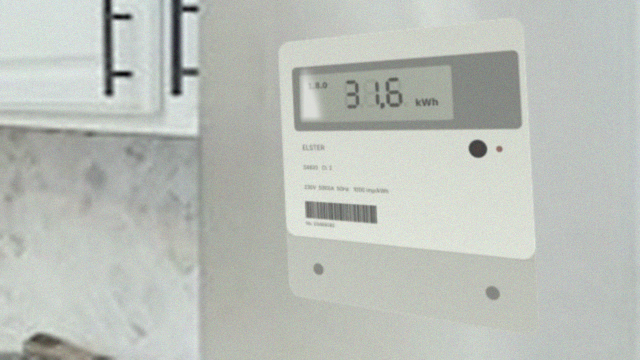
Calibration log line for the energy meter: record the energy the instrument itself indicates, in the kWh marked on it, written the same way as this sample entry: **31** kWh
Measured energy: **31.6** kWh
